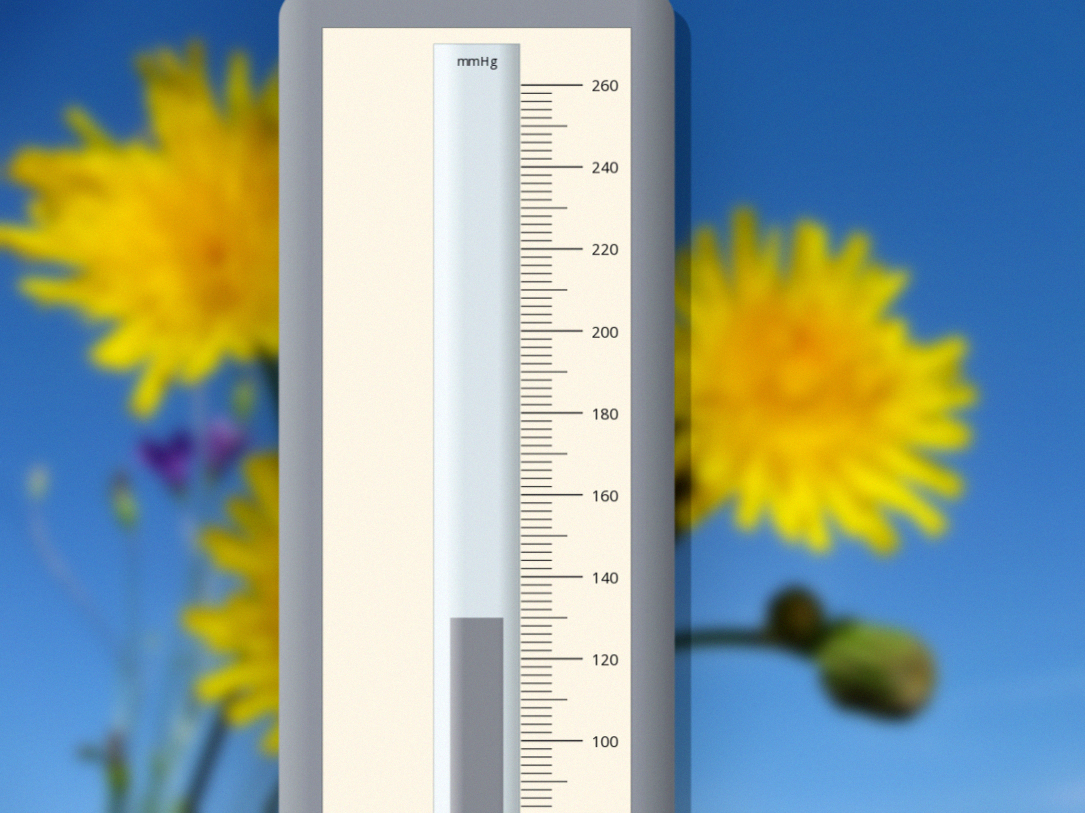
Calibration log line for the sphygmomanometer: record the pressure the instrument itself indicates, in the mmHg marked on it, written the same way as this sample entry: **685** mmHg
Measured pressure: **130** mmHg
